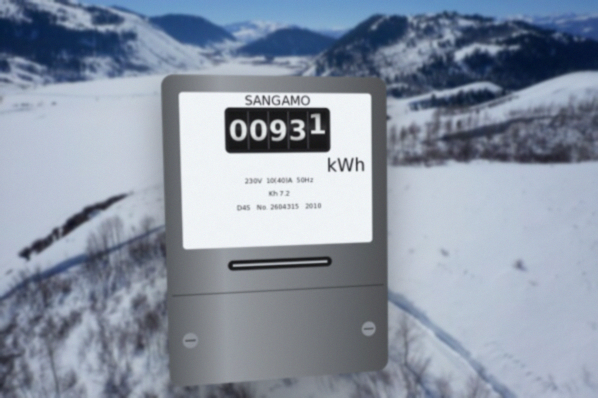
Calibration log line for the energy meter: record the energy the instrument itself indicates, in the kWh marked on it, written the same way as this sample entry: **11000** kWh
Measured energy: **931** kWh
